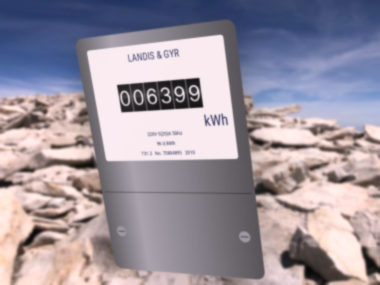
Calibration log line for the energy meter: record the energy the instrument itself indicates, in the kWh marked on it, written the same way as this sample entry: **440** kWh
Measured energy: **6399** kWh
